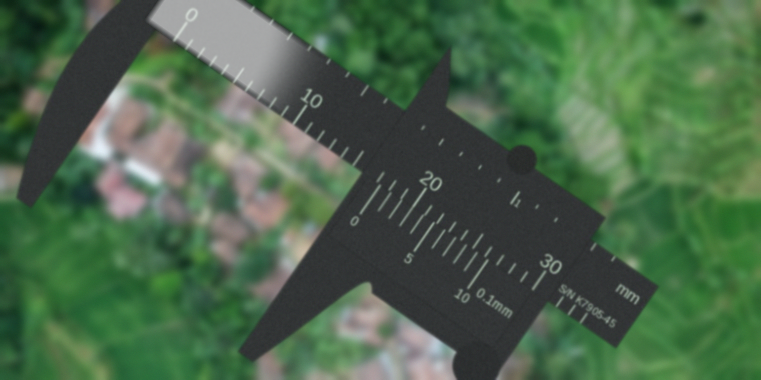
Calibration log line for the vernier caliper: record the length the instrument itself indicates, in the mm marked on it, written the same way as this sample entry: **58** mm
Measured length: **17.3** mm
